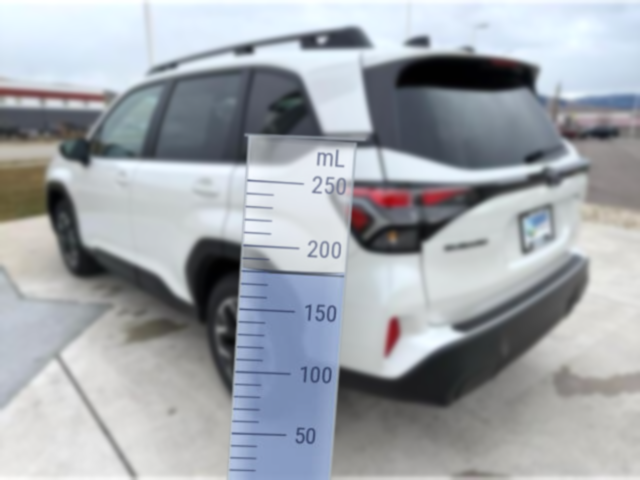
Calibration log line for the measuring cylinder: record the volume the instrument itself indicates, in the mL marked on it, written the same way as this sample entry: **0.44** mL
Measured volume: **180** mL
